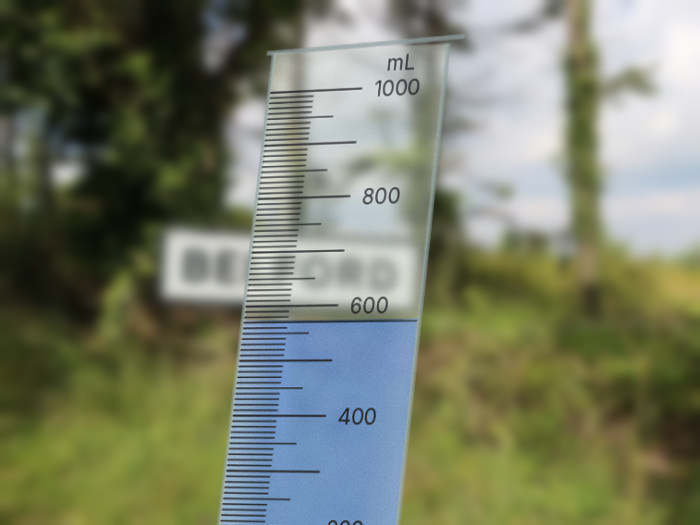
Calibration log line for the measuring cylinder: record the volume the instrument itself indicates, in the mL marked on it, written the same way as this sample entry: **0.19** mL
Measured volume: **570** mL
